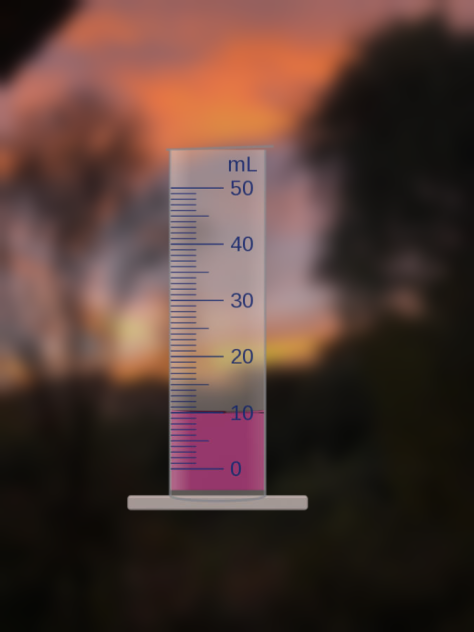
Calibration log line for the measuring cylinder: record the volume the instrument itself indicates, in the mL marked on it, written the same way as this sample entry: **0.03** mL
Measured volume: **10** mL
